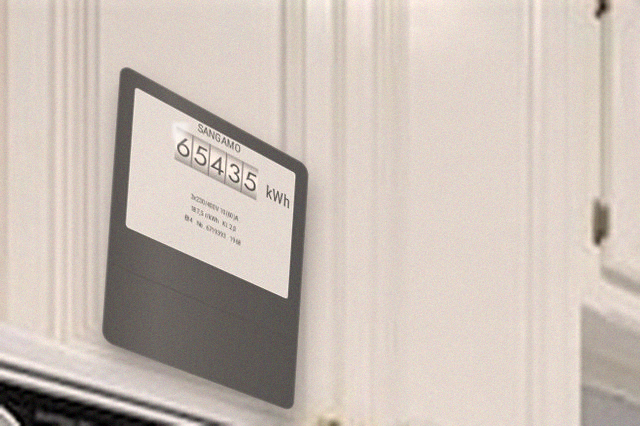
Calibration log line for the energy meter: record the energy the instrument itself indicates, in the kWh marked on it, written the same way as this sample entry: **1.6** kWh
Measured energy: **65435** kWh
